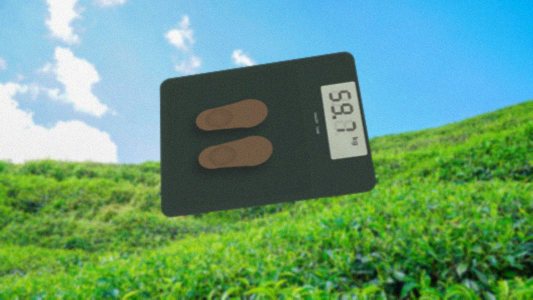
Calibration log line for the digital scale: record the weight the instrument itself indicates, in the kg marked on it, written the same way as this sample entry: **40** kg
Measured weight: **59.7** kg
